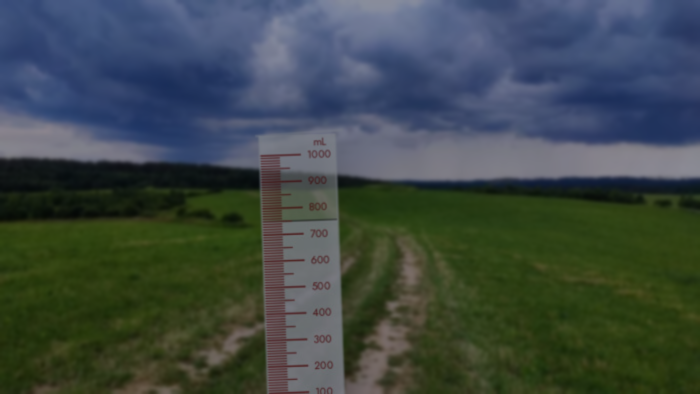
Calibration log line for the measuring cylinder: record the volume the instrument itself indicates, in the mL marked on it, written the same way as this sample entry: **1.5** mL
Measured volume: **750** mL
